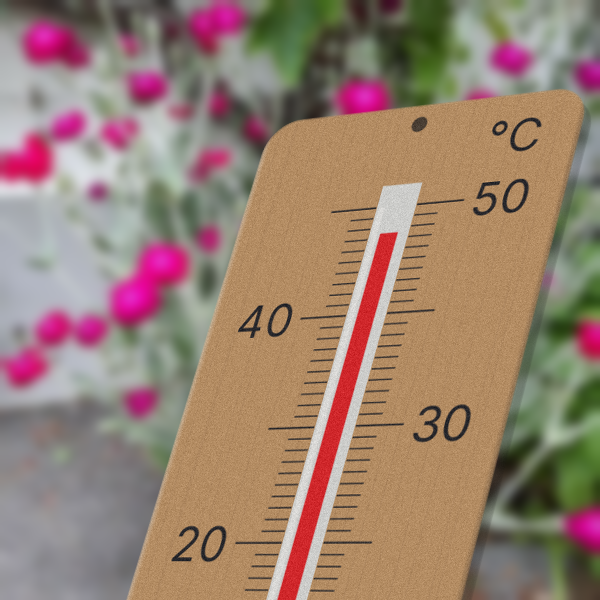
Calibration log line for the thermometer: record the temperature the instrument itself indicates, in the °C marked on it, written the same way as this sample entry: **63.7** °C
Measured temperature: **47.5** °C
